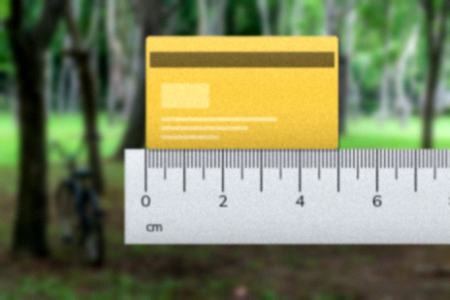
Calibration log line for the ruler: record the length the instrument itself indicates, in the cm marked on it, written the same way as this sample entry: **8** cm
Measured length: **5** cm
